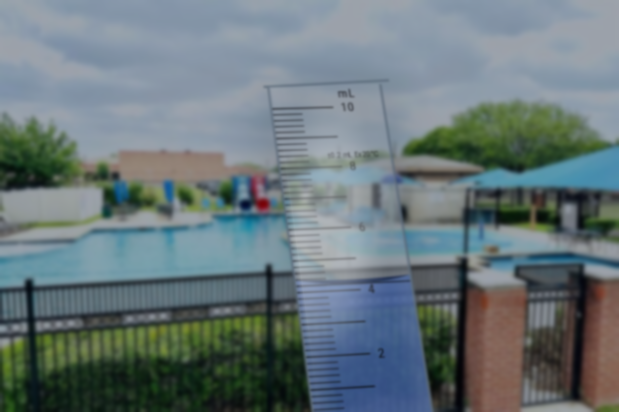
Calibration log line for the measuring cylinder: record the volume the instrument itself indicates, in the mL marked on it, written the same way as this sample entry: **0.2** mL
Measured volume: **4.2** mL
